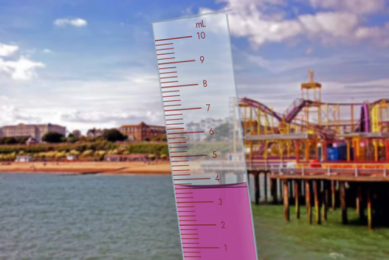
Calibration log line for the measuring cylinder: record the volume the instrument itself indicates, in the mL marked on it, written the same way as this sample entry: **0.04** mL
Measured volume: **3.6** mL
